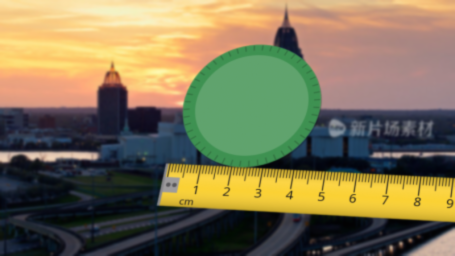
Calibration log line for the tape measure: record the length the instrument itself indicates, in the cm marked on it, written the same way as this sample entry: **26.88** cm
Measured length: **4.5** cm
